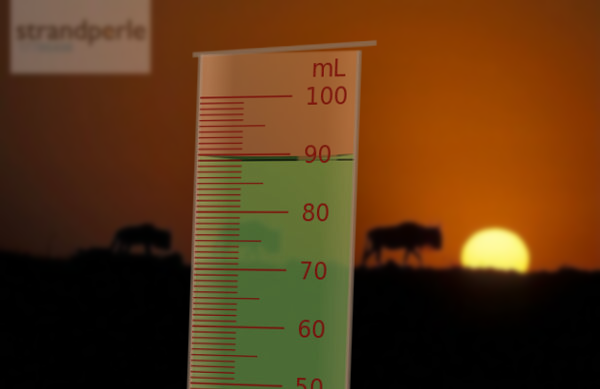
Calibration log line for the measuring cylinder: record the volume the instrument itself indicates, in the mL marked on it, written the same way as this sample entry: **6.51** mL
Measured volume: **89** mL
